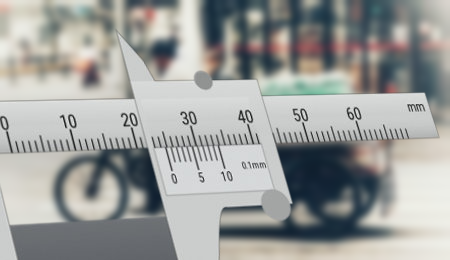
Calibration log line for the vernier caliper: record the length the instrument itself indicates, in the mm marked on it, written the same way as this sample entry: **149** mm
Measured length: **24.8** mm
